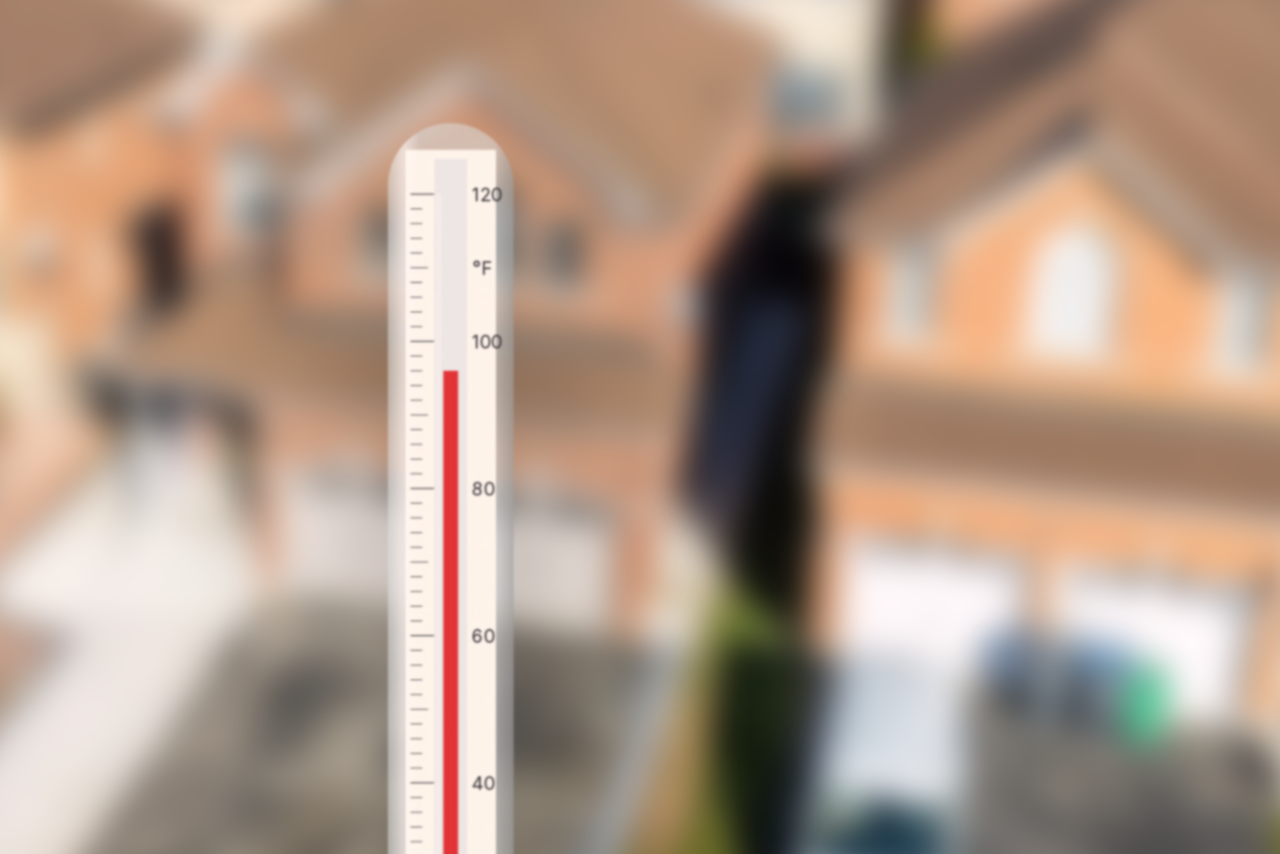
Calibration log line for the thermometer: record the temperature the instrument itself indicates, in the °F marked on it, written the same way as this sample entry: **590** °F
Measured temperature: **96** °F
